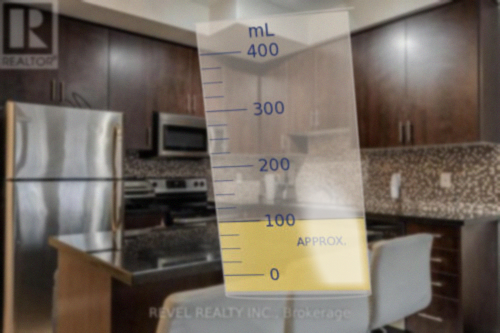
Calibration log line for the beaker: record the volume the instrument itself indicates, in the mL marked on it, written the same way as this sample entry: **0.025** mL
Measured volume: **100** mL
